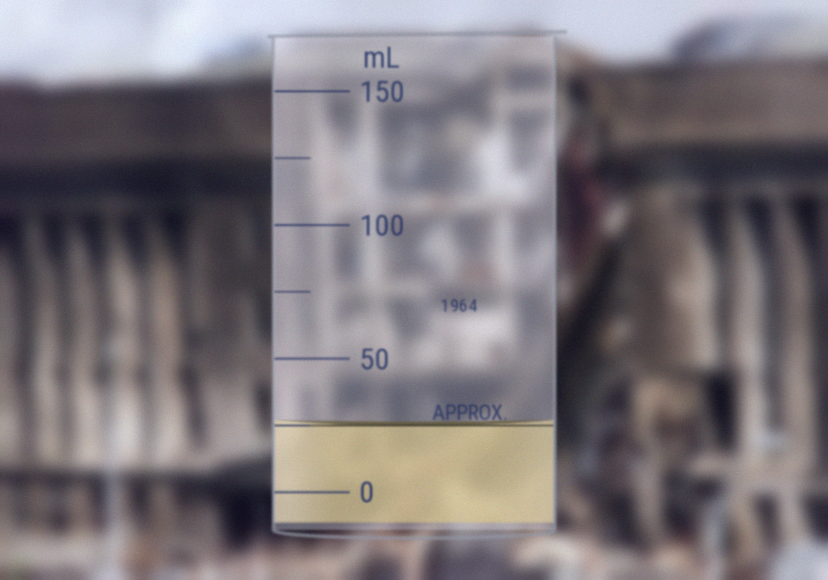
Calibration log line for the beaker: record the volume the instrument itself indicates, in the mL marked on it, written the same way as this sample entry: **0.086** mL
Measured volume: **25** mL
